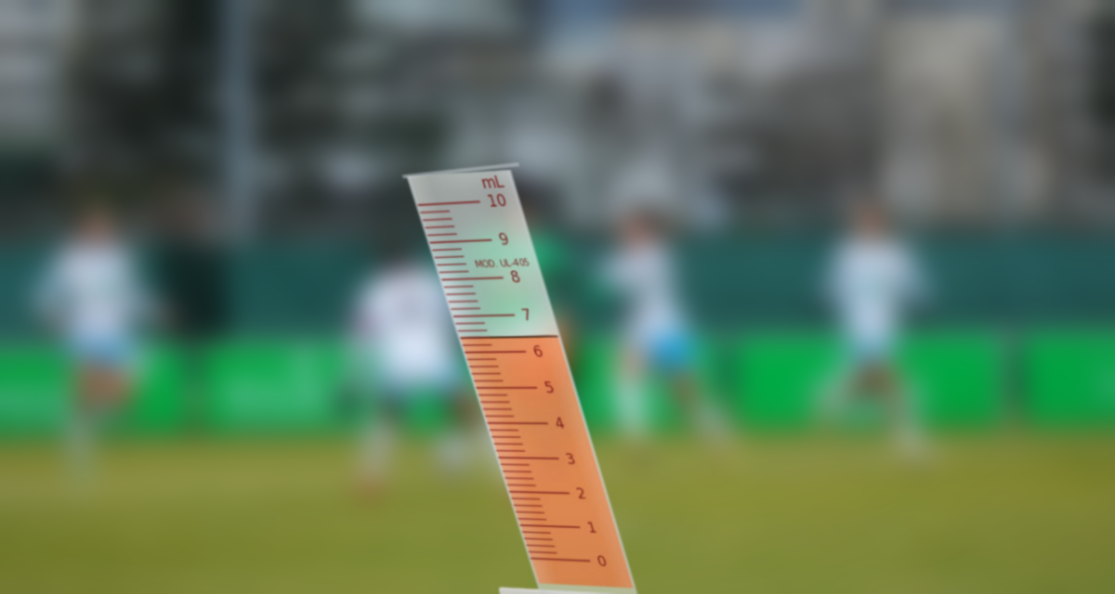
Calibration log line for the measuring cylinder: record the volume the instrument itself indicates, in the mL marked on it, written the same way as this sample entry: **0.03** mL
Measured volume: **6.4** mL
